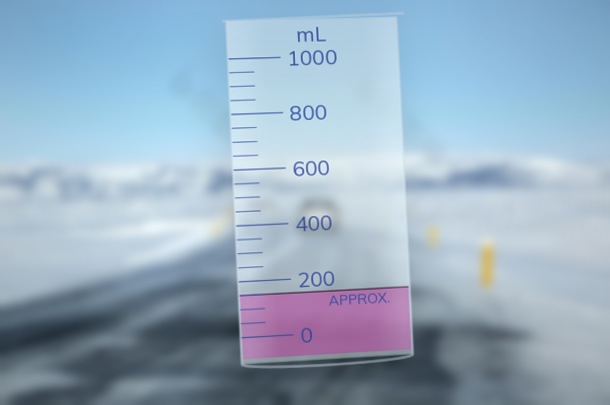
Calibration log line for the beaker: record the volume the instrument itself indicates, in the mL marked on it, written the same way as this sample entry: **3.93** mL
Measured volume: **150** mL
